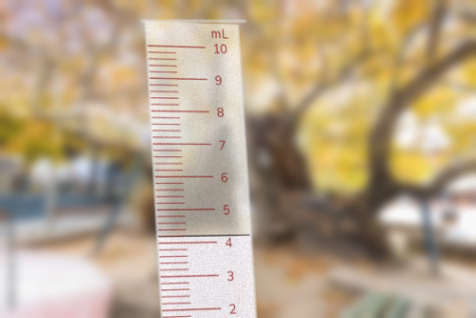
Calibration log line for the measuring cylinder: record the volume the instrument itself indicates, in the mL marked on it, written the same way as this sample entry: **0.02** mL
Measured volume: **4.2** mL
